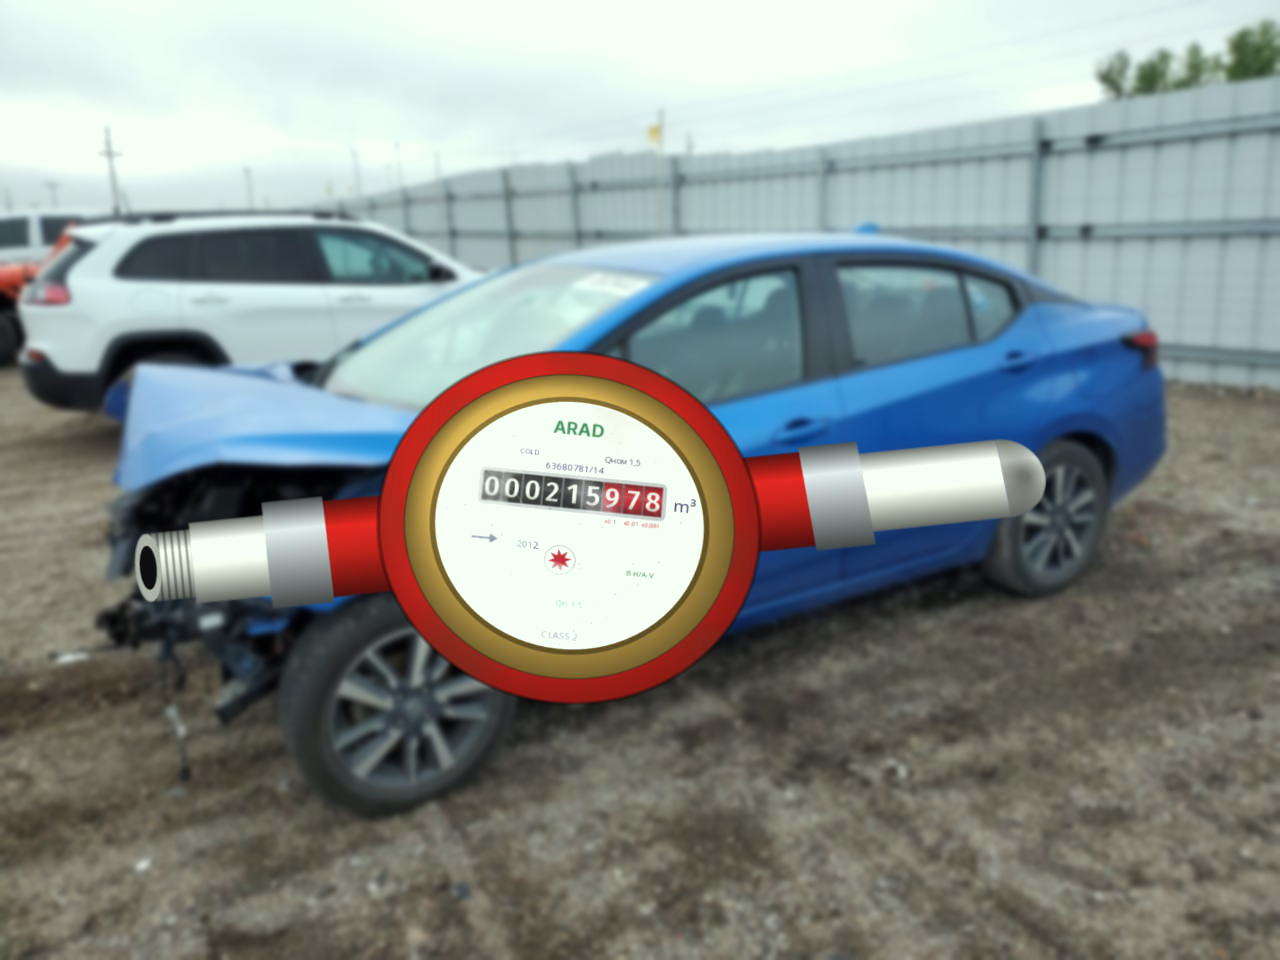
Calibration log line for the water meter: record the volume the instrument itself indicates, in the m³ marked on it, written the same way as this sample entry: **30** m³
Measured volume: **215.978** m³
